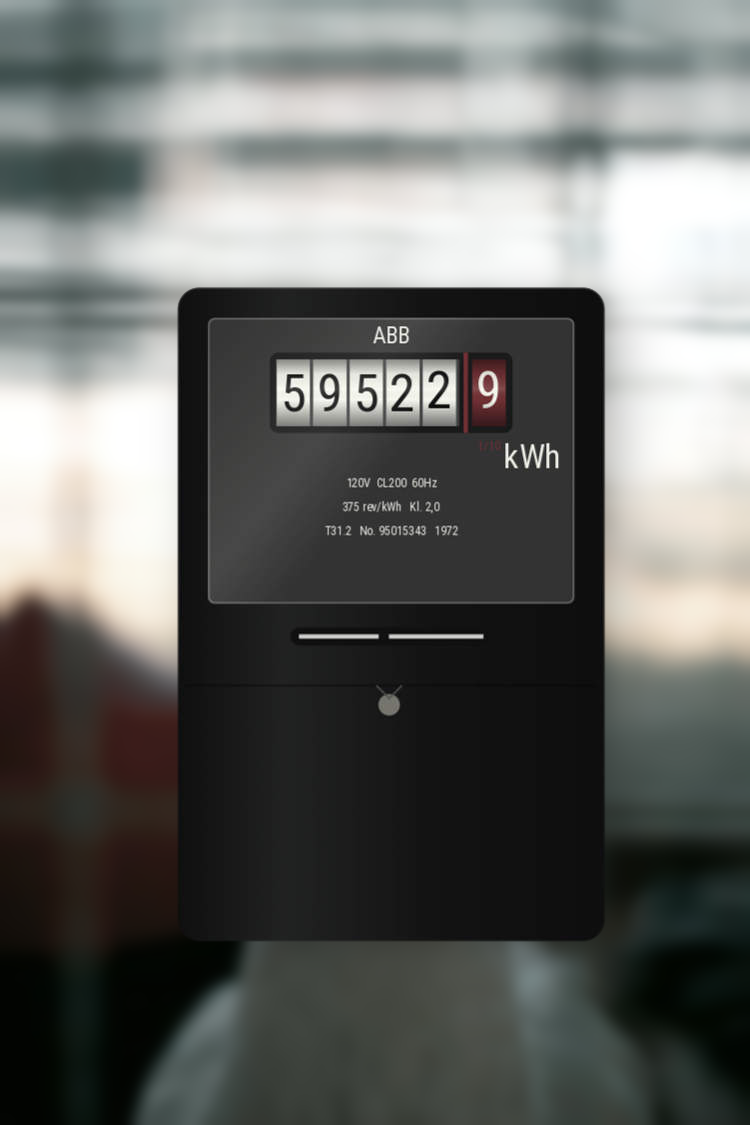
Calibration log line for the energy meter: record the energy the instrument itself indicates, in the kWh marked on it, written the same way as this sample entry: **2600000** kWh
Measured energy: **59522.9** kWh
